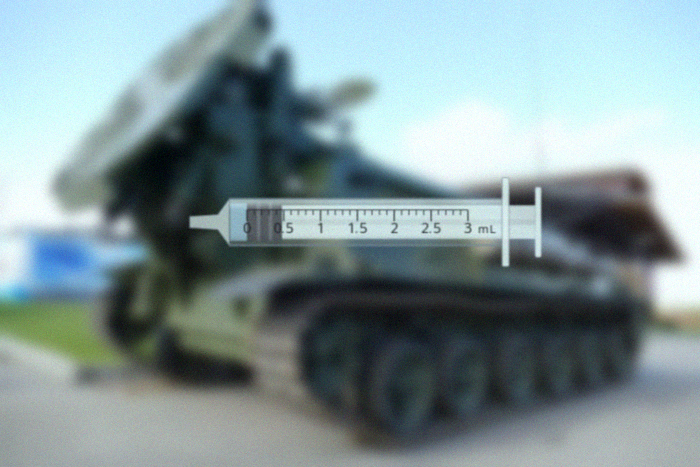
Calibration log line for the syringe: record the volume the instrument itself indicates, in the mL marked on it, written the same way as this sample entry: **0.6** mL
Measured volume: **0** mL
